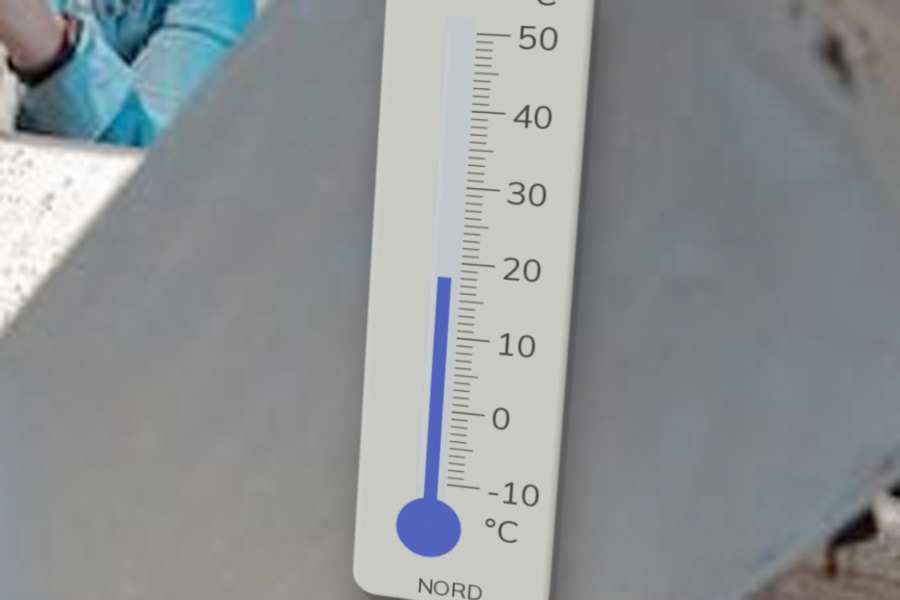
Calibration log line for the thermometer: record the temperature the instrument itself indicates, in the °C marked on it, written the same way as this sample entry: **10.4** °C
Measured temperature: **18** °C
